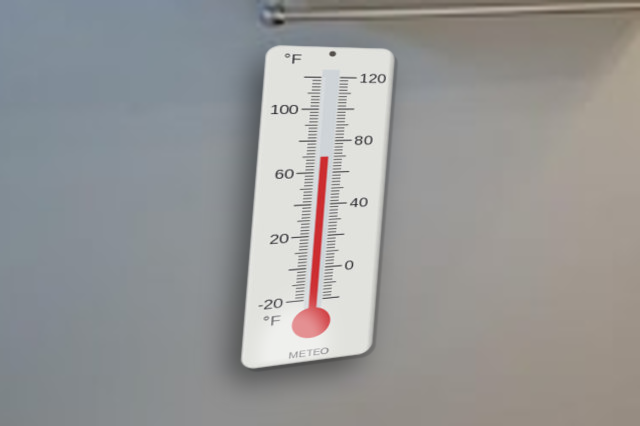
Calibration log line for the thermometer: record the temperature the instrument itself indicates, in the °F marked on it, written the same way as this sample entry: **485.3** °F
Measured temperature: **70** °F
